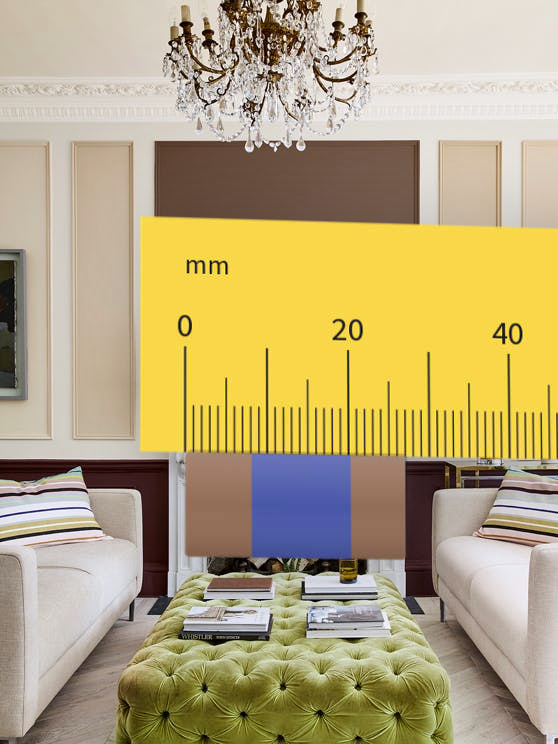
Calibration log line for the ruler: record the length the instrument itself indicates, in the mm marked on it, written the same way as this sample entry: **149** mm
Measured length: **27** mm
